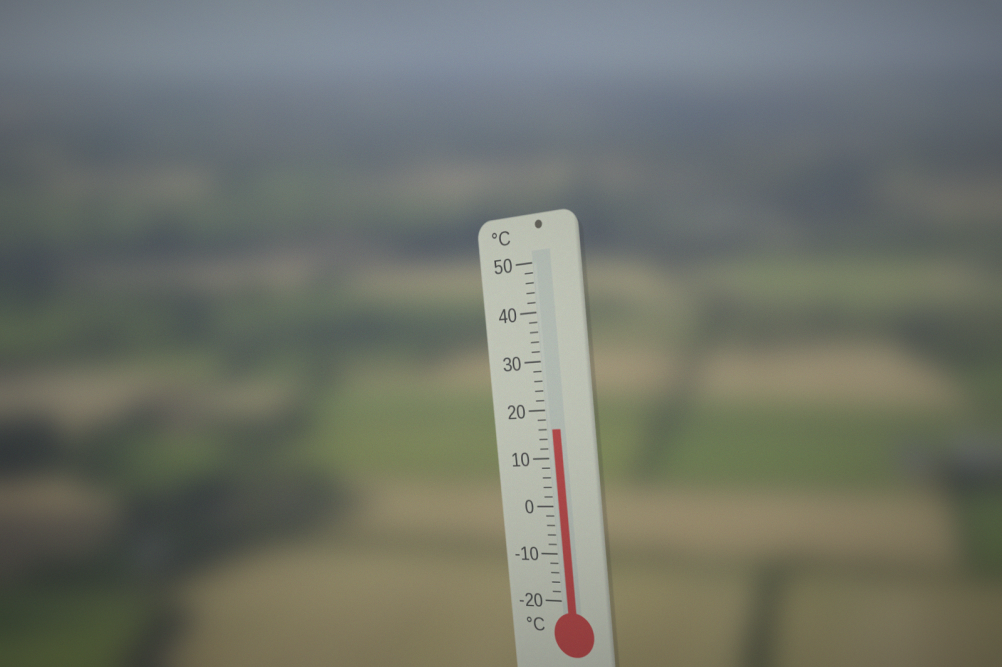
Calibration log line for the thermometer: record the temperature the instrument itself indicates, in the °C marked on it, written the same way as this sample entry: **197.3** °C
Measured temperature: **16** °C
